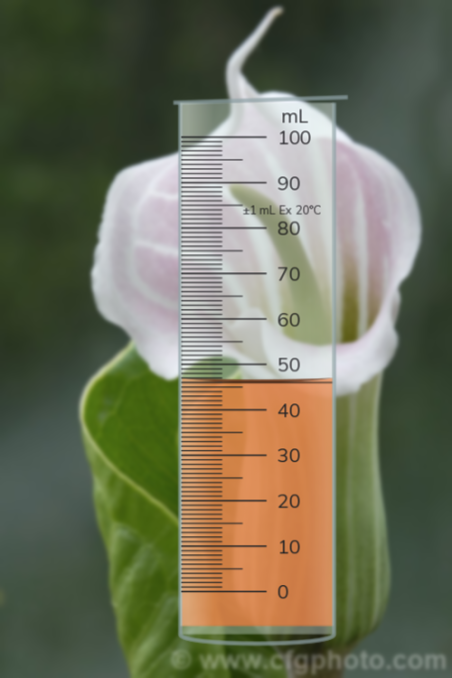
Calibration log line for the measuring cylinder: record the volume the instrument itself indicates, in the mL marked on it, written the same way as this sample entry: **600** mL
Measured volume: **46** mL
